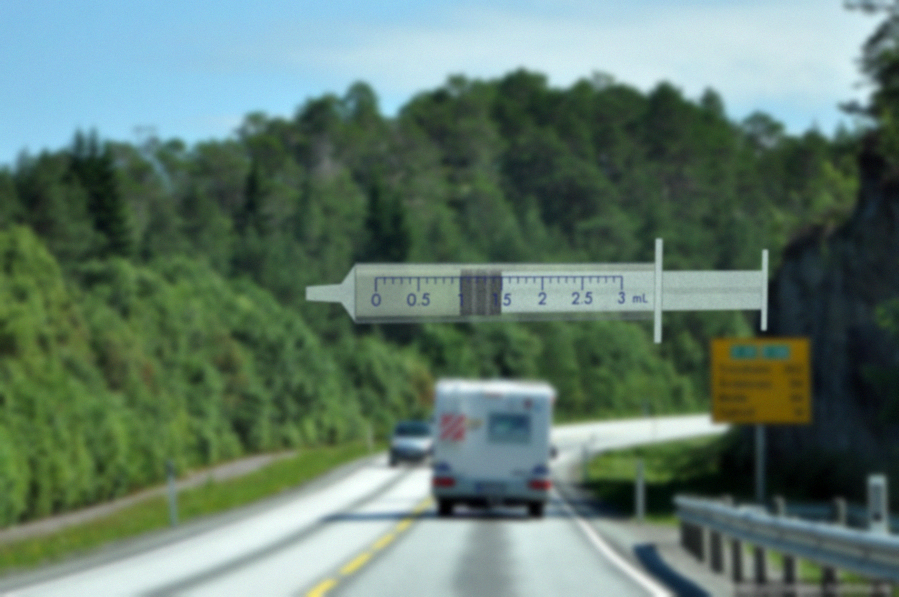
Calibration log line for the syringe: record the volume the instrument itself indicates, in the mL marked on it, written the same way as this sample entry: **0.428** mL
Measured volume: **1** mL
